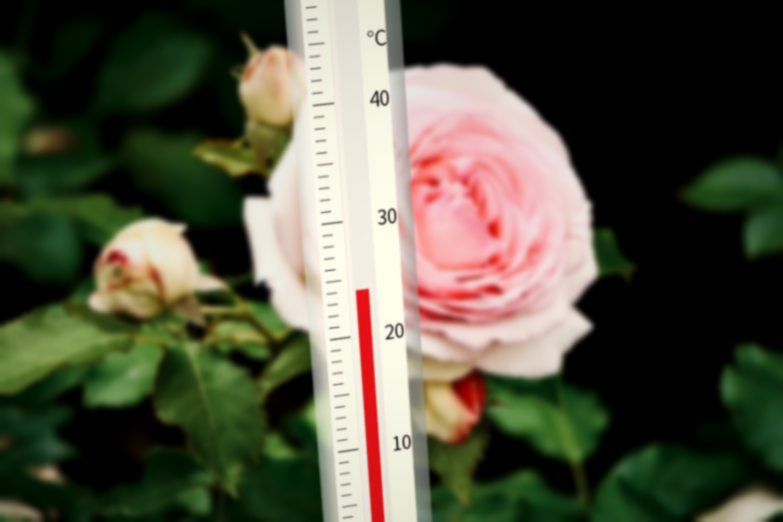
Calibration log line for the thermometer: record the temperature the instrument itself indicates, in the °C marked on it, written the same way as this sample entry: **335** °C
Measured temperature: **24** °C
